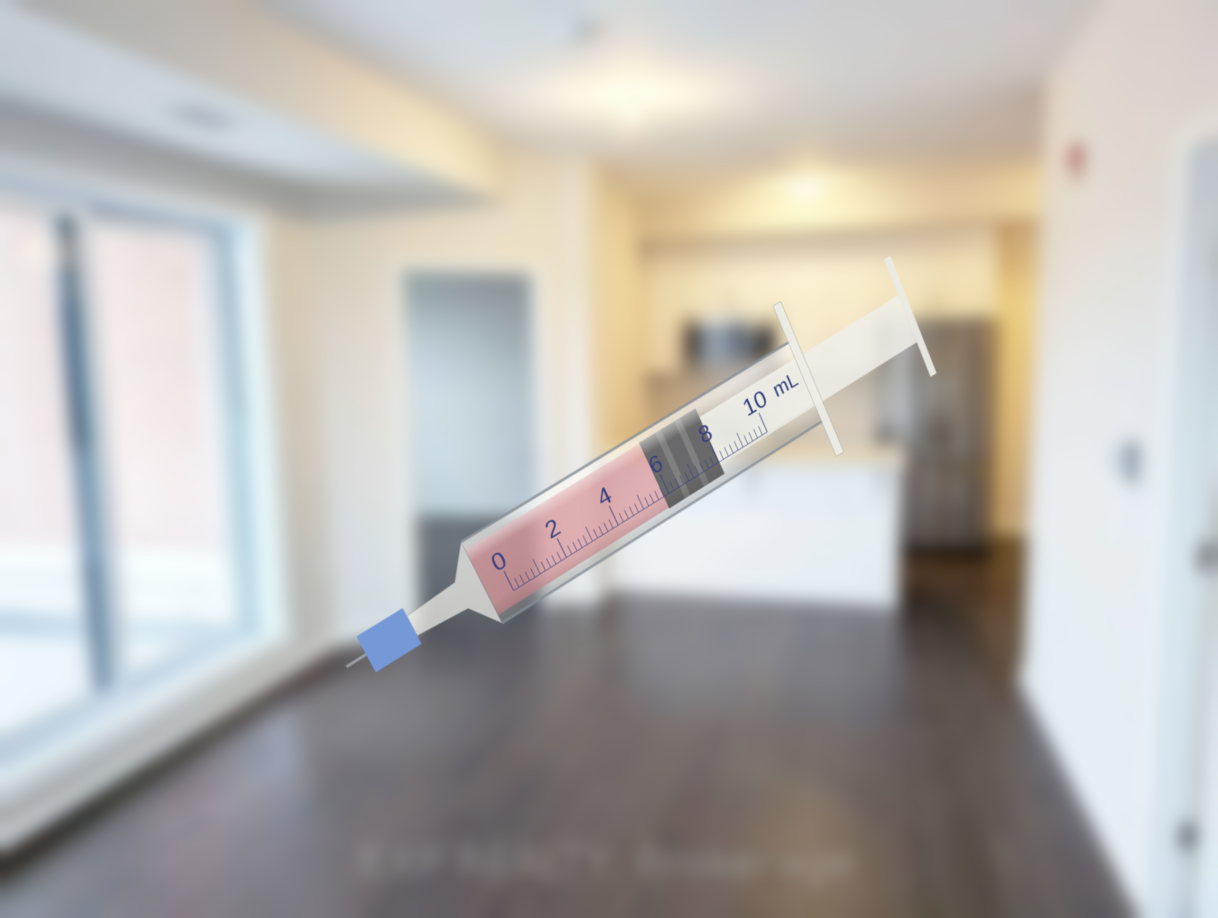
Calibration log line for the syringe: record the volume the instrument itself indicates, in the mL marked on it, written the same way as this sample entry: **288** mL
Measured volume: **5.8** mL
